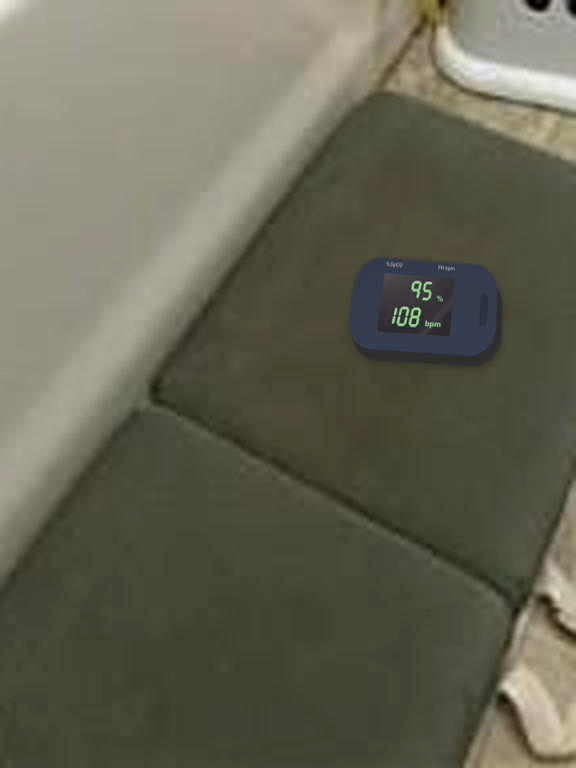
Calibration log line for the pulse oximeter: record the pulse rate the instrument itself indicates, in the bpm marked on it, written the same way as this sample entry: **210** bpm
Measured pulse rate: **108** bpm
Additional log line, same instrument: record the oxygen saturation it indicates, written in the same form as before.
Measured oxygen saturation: **95** %
